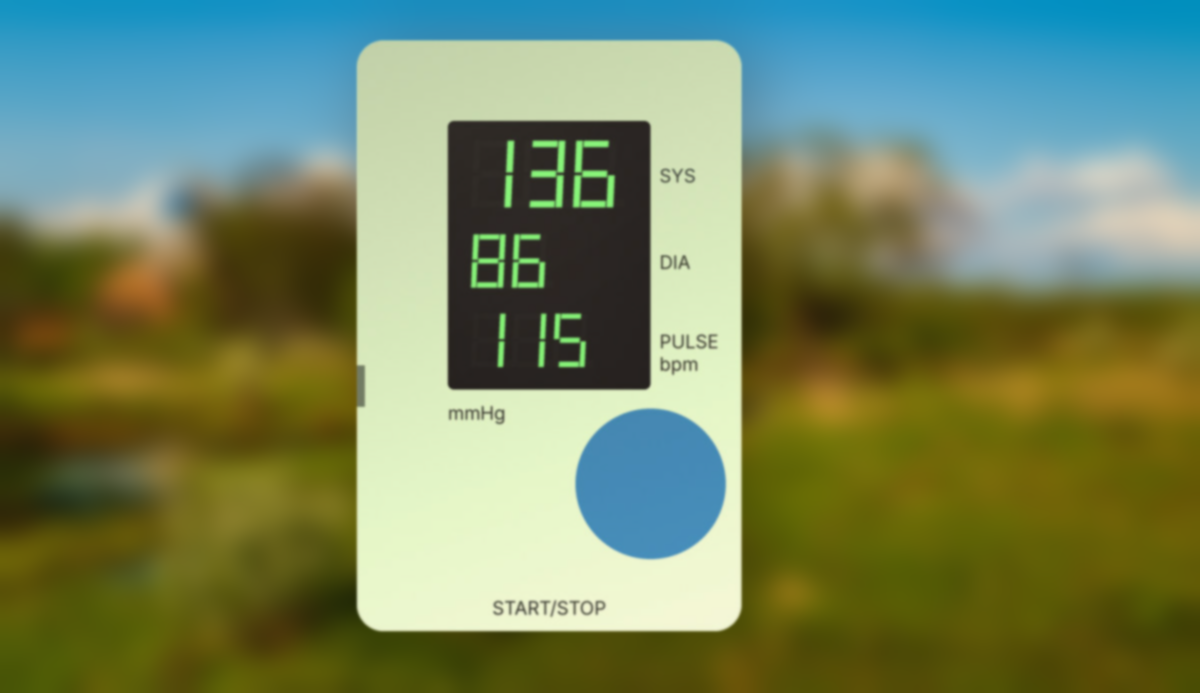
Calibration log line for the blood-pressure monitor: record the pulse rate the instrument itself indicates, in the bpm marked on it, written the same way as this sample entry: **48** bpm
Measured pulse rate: **115** bpm
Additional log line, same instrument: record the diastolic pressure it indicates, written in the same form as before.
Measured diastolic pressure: **86** mmHg
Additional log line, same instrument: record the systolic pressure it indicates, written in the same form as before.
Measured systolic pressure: **136** mmHg
